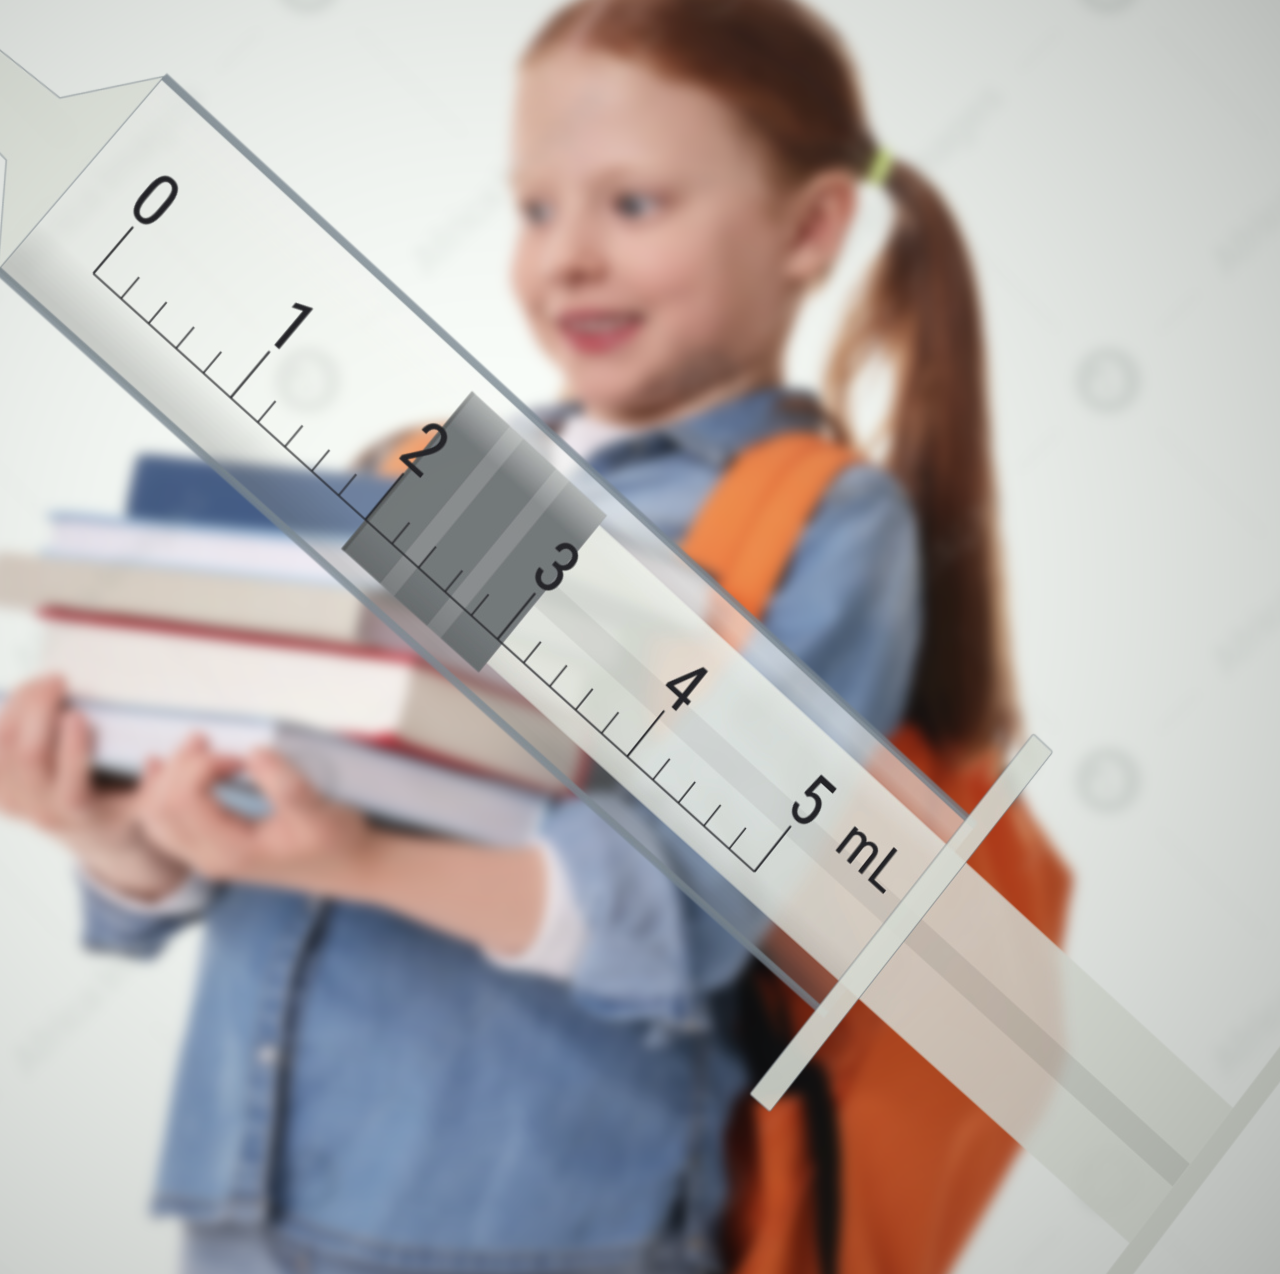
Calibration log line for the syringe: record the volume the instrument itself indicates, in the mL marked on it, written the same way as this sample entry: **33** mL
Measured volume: **2** mL
